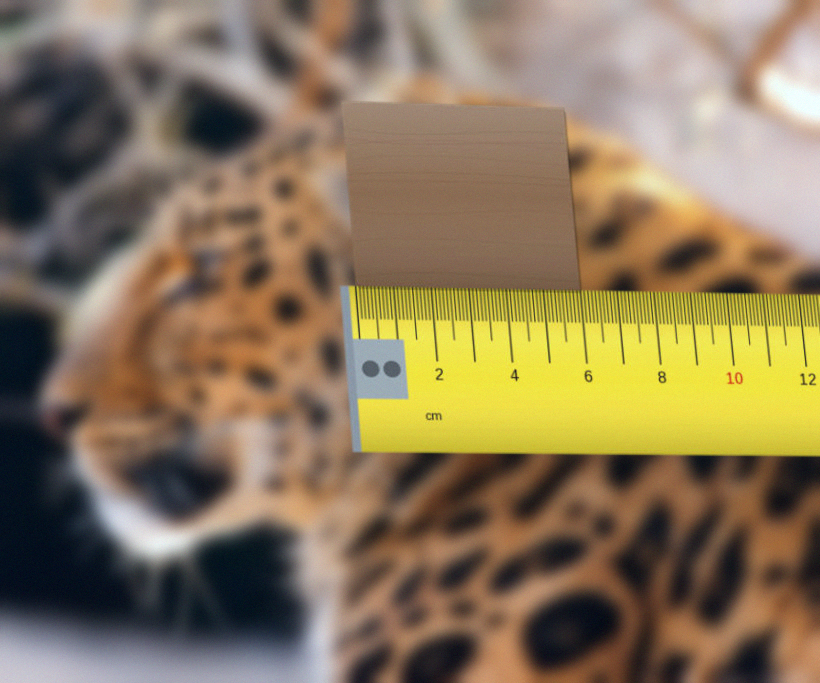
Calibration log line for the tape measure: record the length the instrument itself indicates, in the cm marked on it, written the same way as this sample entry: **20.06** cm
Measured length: **6** cm
